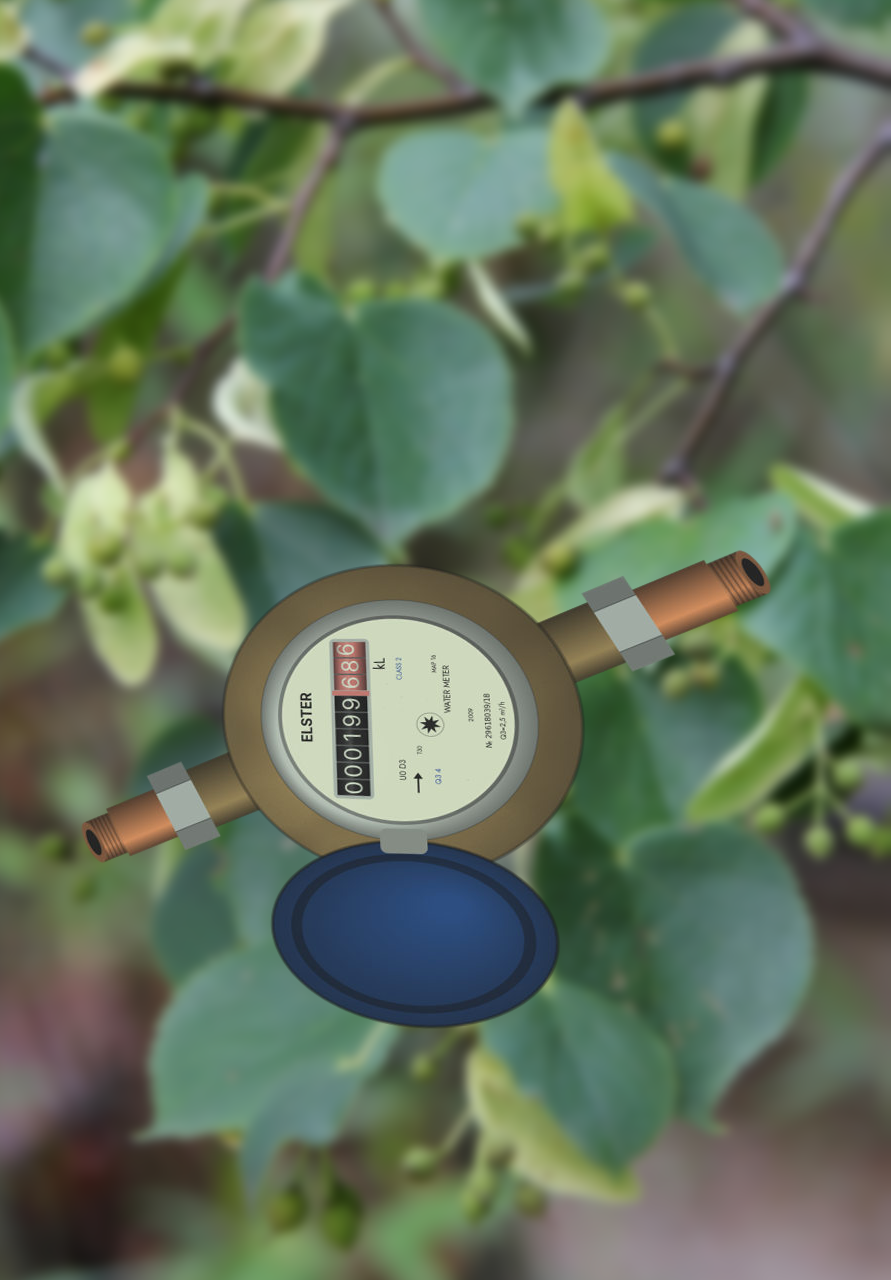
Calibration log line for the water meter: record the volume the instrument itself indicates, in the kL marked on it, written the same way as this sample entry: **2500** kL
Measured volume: **199.686** kL
